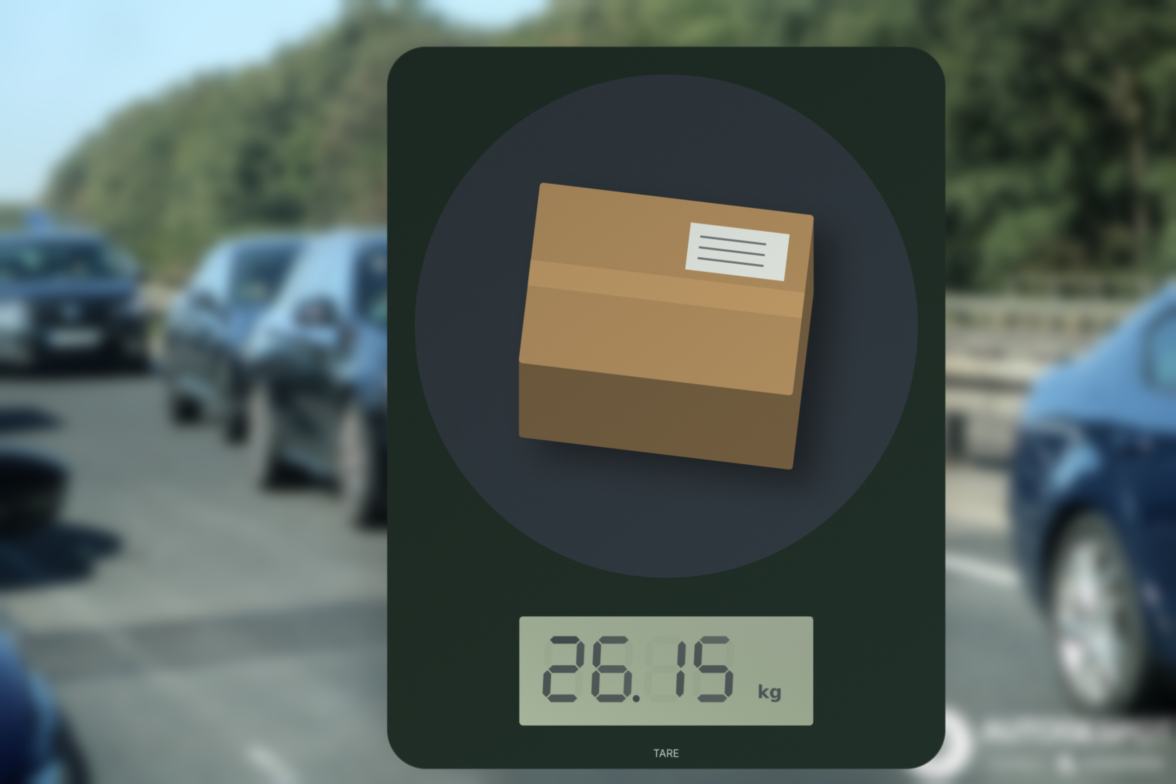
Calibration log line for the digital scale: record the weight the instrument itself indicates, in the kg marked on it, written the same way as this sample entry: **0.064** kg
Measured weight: **26.15** kg
